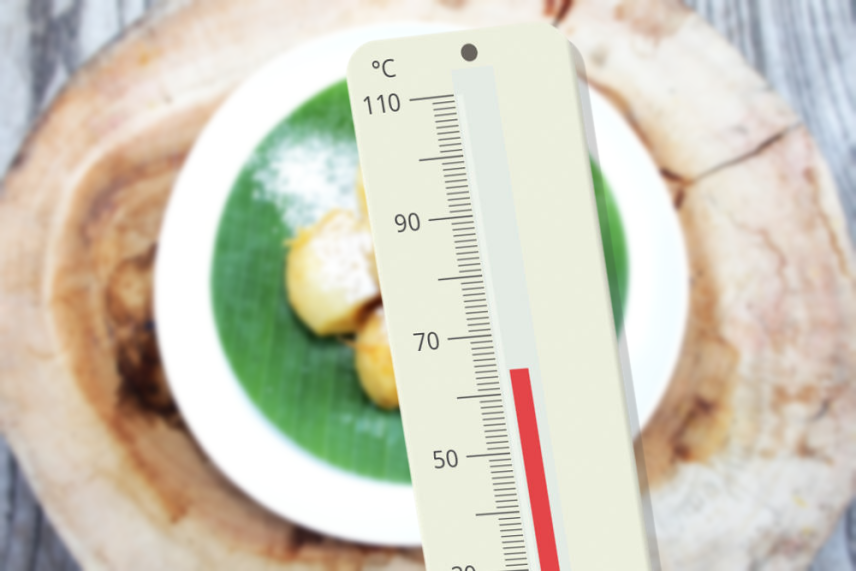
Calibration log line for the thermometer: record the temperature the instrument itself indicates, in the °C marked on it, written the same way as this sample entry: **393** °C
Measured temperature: **64** °C
